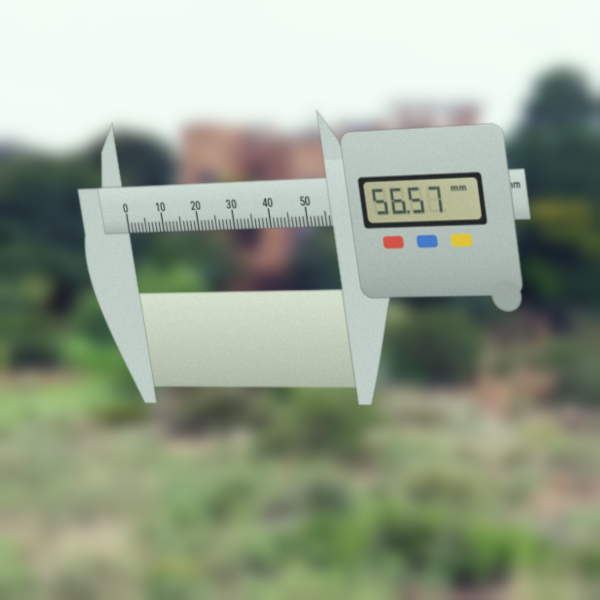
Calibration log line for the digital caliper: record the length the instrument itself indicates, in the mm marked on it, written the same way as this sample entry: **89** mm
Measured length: **56.57** mm
